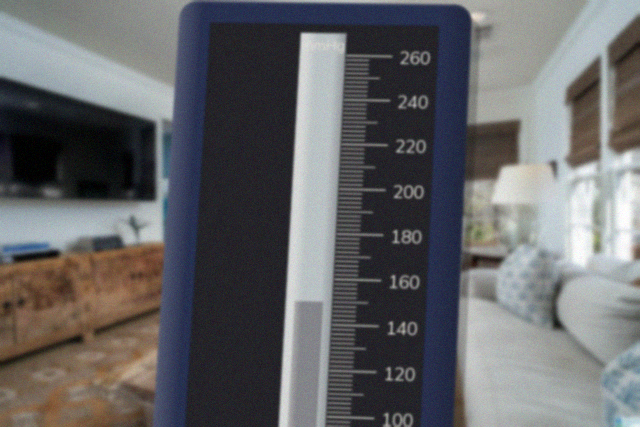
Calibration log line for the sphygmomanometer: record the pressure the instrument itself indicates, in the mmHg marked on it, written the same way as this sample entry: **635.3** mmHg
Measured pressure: **150** mmHg
